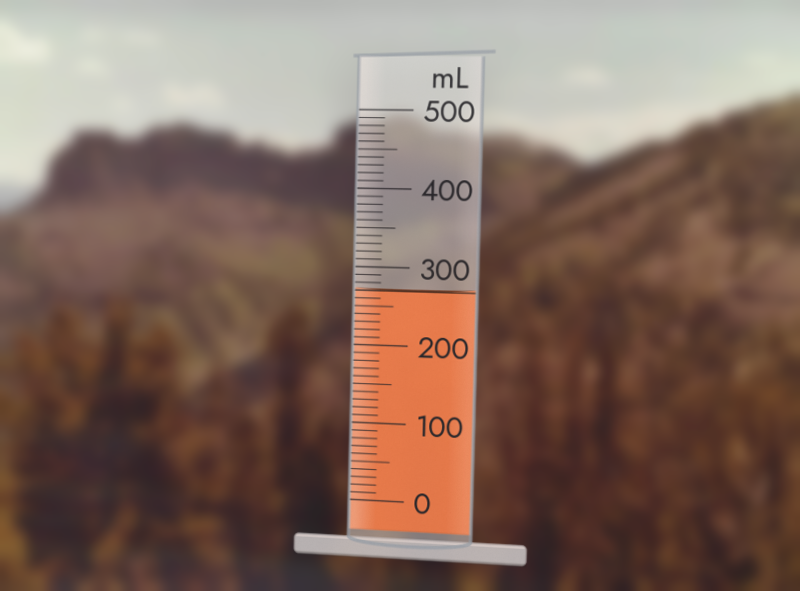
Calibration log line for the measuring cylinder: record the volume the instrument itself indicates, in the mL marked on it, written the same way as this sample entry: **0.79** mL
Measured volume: **270** mL
